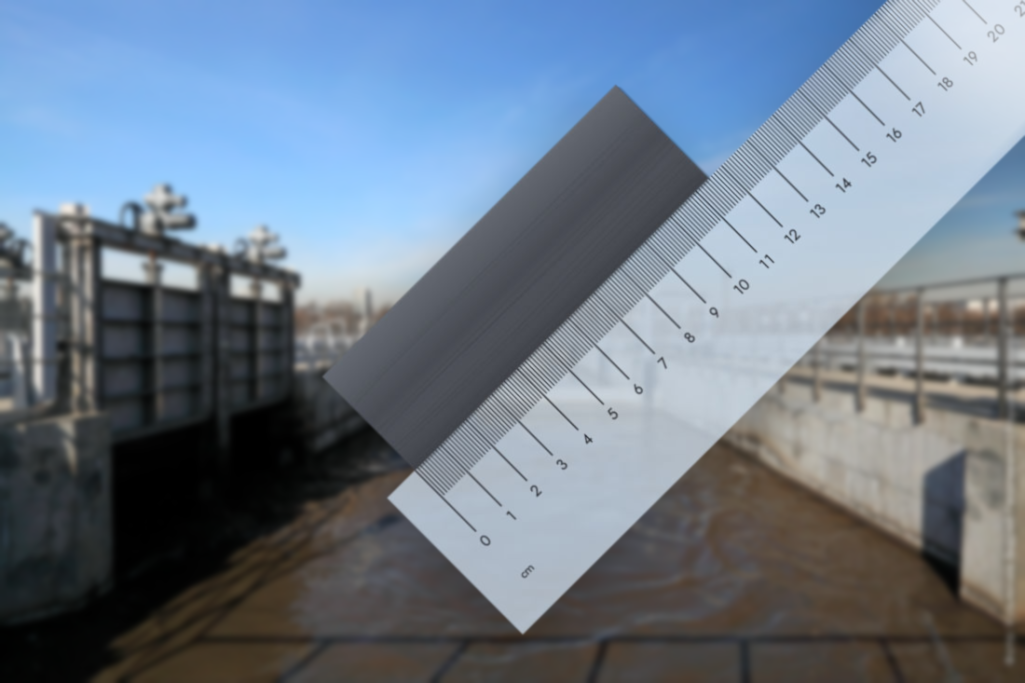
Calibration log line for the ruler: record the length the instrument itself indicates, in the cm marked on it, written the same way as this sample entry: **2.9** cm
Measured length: **11.5** cm
